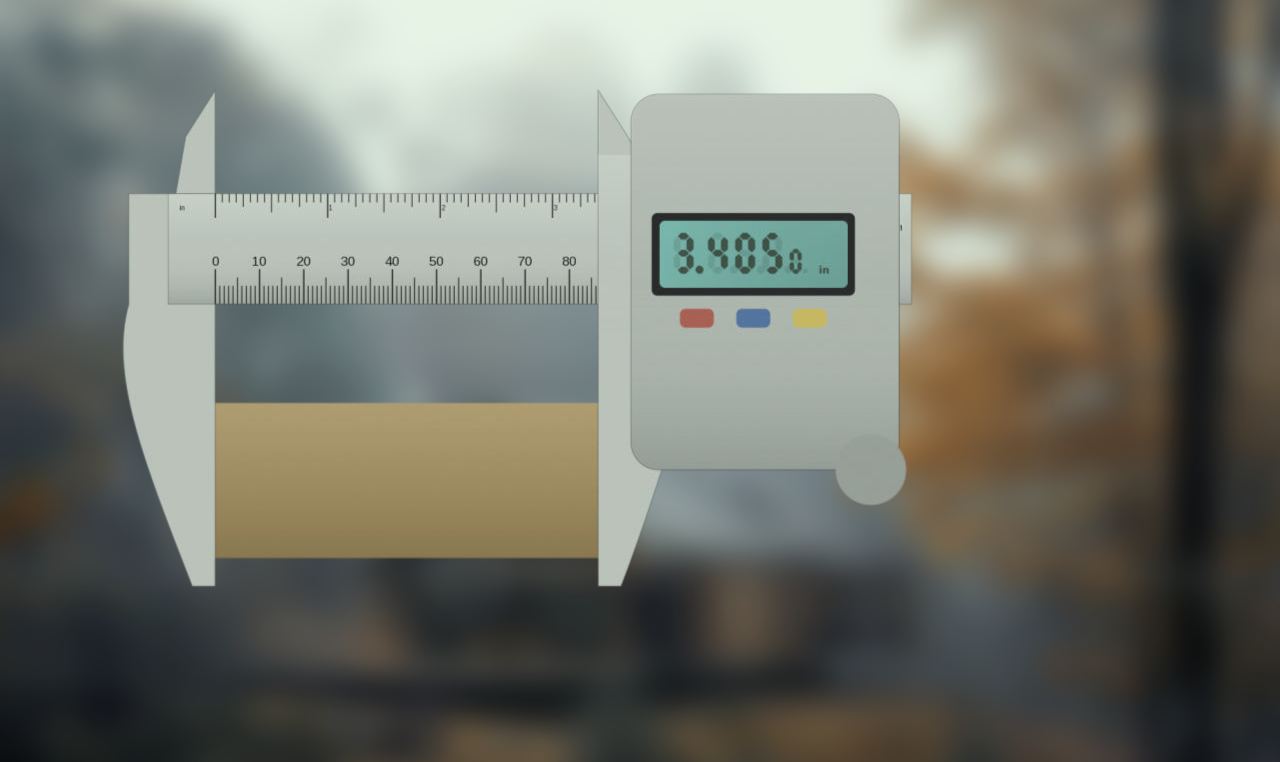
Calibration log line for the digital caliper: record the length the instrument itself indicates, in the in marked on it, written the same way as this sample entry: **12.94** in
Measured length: **3.4050** in
